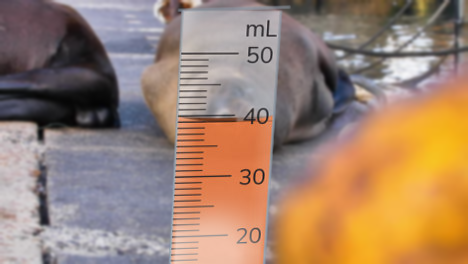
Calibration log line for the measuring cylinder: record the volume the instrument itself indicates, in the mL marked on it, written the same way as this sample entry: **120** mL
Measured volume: **39** mL
